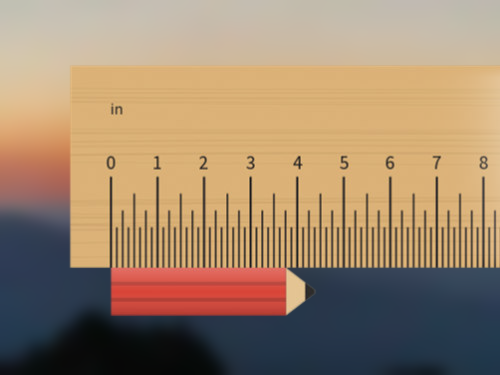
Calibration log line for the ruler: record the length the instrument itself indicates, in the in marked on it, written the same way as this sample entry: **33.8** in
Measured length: **4.375** in
